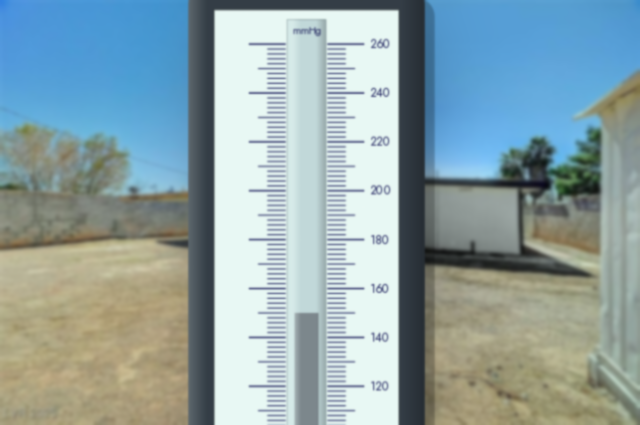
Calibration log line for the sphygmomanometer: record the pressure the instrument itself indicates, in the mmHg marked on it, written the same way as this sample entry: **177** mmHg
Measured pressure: **150** mmHg
